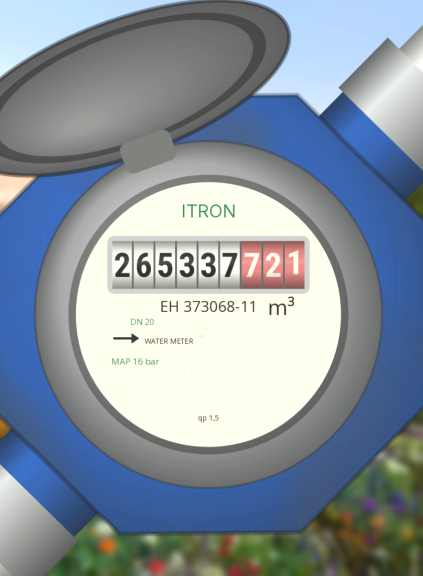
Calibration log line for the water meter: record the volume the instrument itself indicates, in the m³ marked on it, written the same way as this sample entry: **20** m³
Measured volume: **265337.721** m³
